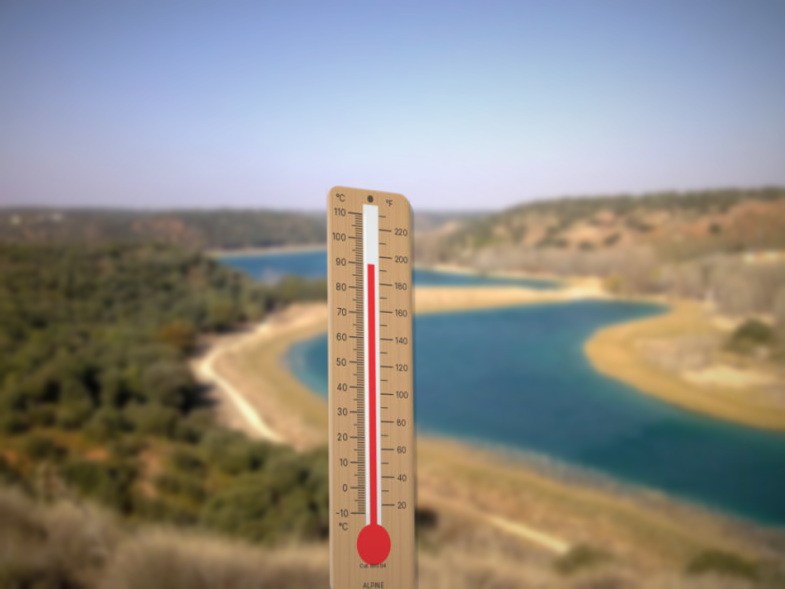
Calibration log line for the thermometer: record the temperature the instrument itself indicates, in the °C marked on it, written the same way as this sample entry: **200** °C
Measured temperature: **90** °C
